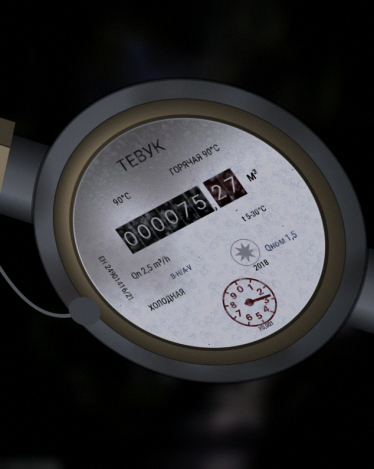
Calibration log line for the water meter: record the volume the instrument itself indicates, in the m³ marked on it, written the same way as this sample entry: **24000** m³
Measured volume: **75.272** m³
